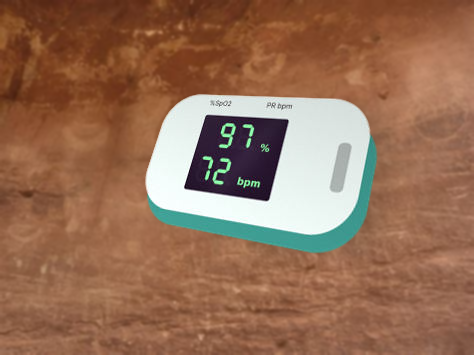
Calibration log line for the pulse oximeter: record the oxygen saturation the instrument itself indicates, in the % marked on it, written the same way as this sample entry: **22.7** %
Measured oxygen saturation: **97** %
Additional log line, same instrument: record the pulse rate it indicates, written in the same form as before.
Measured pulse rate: **72** bpm
